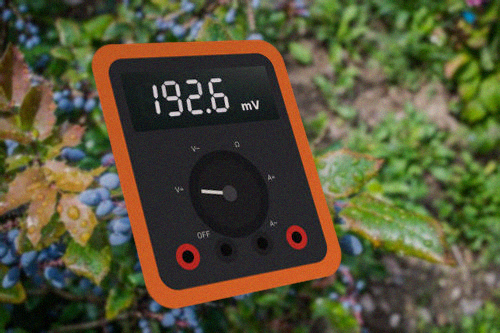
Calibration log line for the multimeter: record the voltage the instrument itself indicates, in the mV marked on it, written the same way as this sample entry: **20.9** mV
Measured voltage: **192.6** mV
